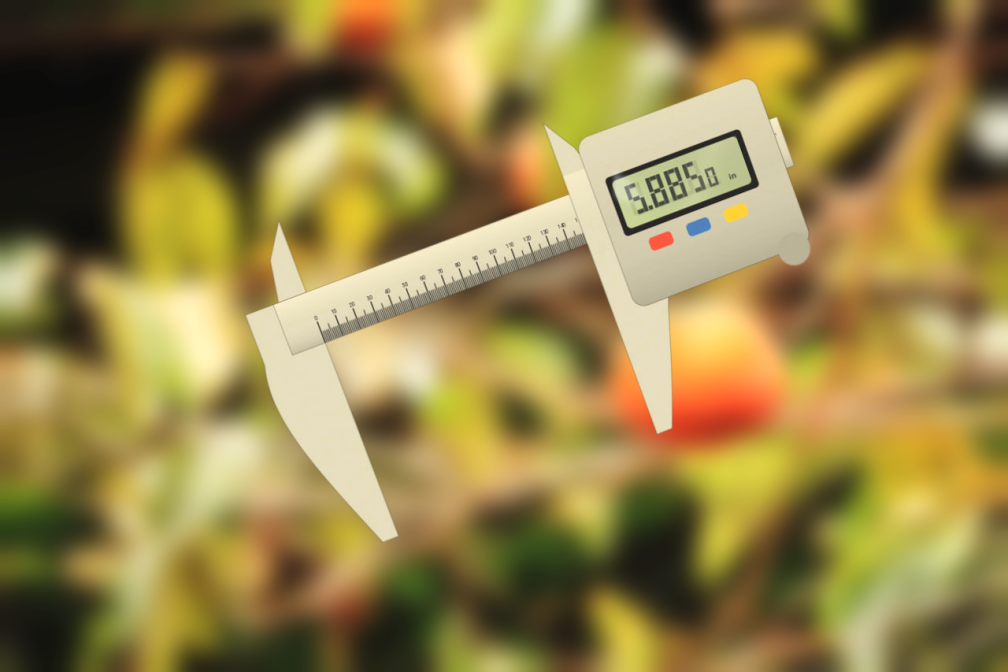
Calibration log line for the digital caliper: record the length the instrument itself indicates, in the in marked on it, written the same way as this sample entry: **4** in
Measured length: **5.8850** in
